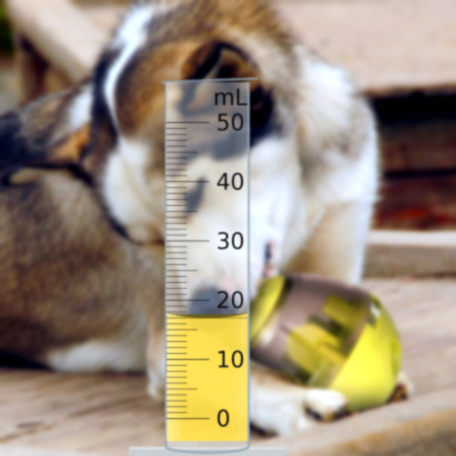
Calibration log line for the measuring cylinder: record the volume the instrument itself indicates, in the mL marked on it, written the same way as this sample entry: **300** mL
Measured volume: **17** mL
